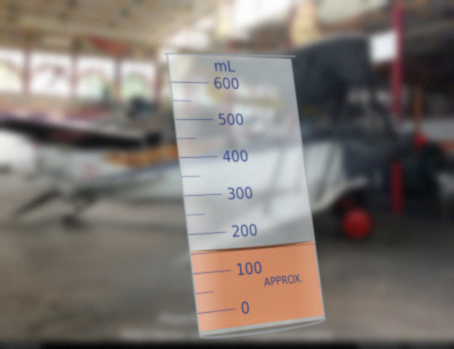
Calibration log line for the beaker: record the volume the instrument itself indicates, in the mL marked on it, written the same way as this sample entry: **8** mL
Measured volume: **150** mL
